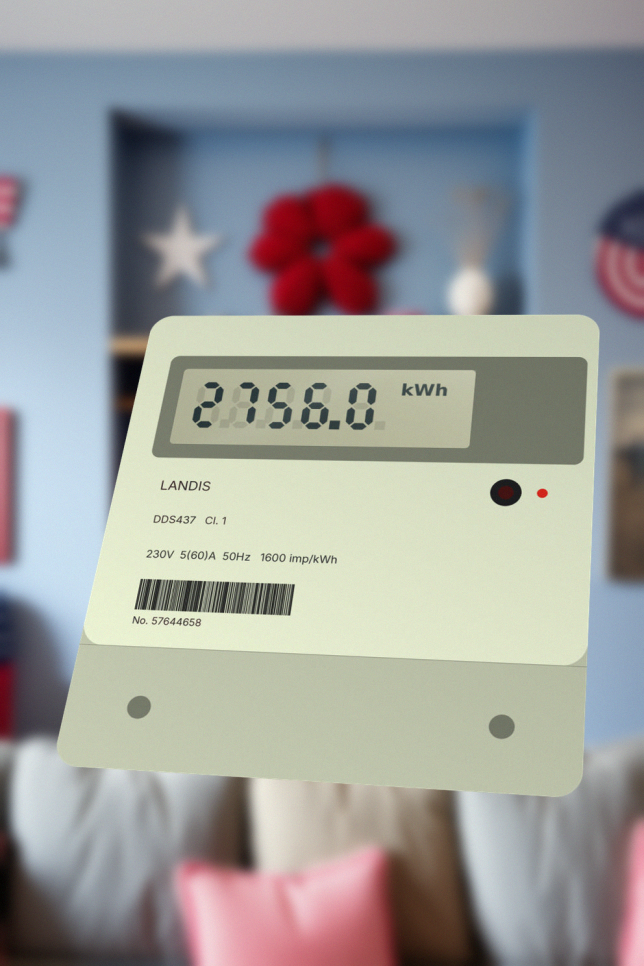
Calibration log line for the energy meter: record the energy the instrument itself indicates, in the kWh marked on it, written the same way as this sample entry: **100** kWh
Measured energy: **2756.0** kWh
